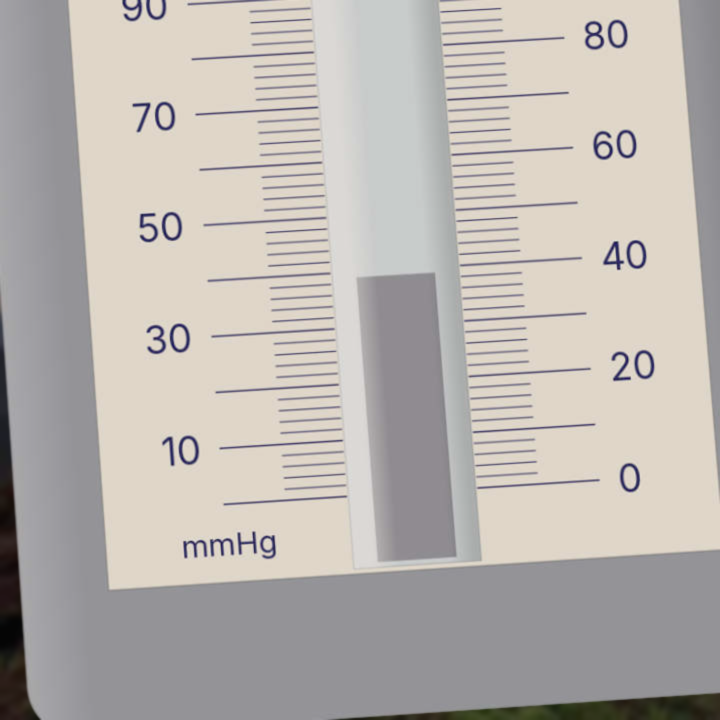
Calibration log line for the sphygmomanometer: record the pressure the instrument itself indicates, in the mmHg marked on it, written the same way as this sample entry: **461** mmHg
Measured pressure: **39** mmHg
